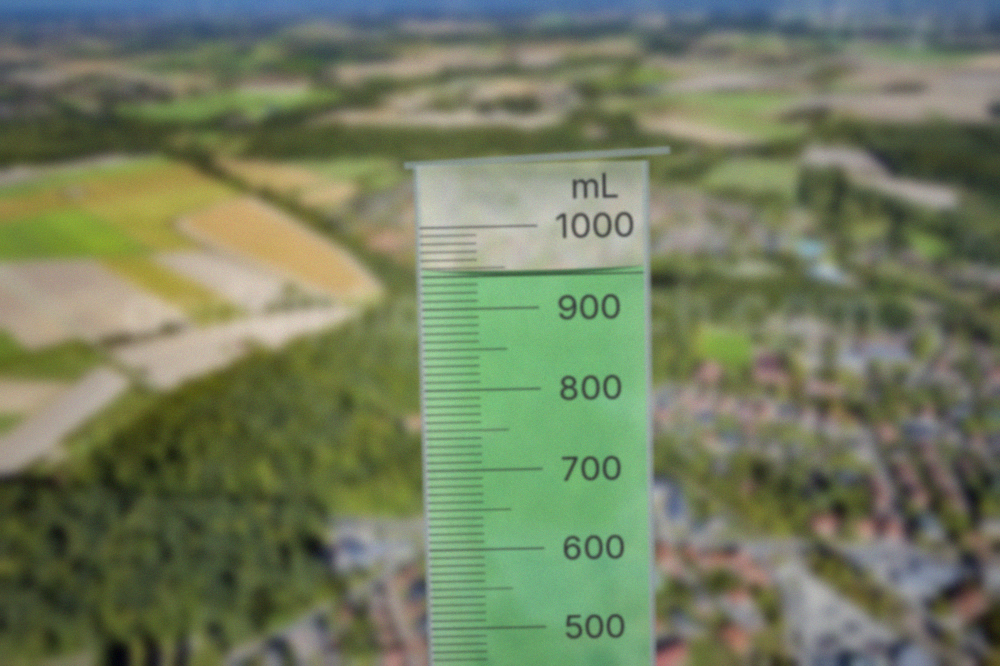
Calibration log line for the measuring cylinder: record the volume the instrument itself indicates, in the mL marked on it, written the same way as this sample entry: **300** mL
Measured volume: **940** mL
